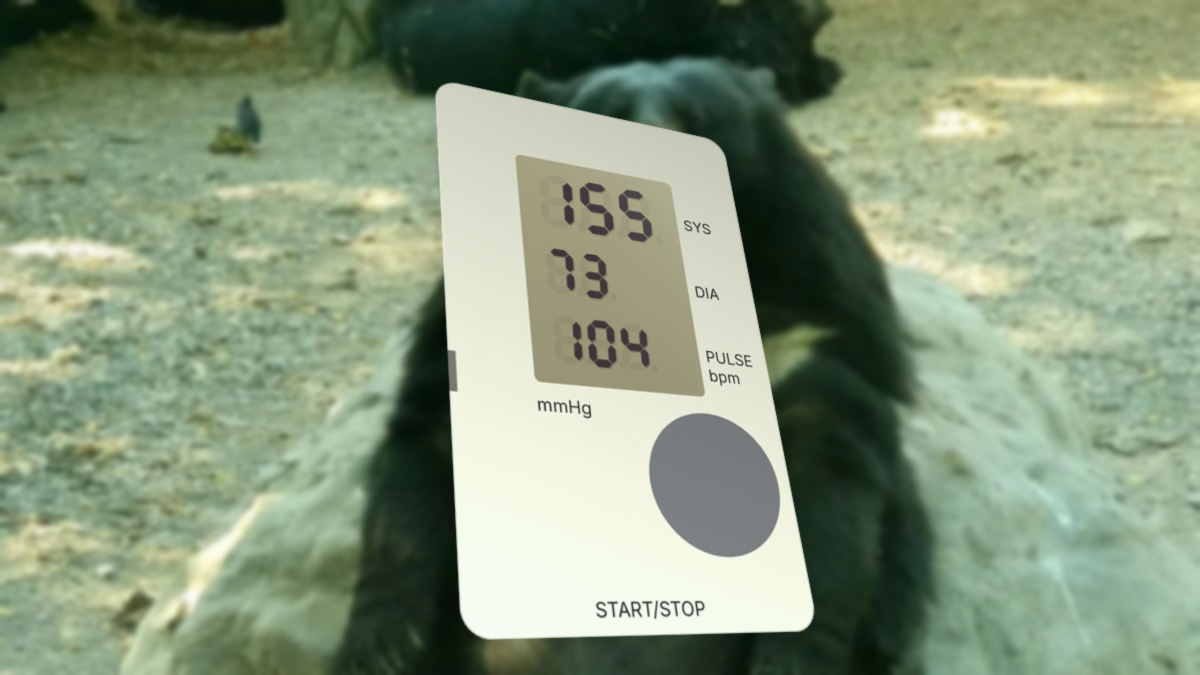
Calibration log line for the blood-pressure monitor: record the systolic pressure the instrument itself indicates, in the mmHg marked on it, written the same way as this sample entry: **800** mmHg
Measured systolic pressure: **155** mmHg
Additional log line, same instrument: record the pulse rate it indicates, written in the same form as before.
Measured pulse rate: **104** bpm
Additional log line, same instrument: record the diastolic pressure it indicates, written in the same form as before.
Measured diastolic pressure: **73** mmHg
